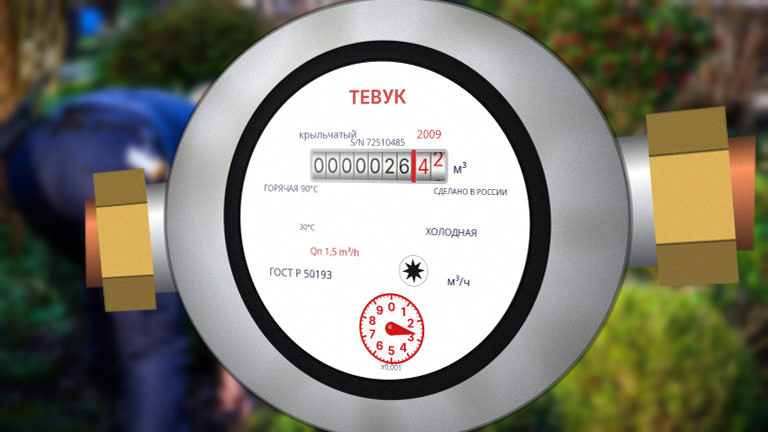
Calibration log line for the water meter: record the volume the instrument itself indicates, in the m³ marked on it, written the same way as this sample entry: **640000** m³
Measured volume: **26.422** m³
